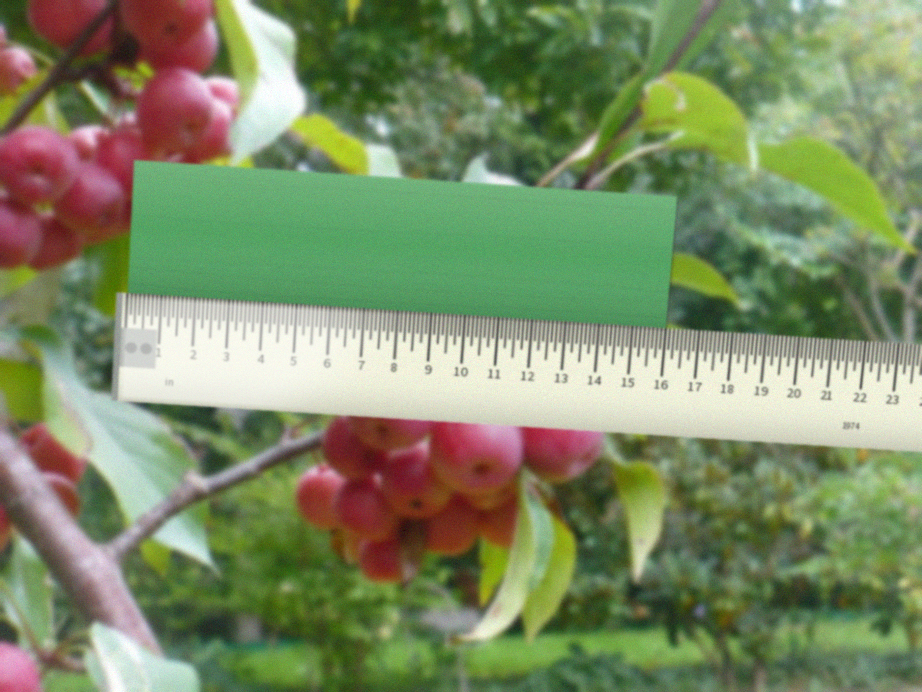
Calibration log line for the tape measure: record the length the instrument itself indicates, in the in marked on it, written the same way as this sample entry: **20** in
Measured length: **16** in
